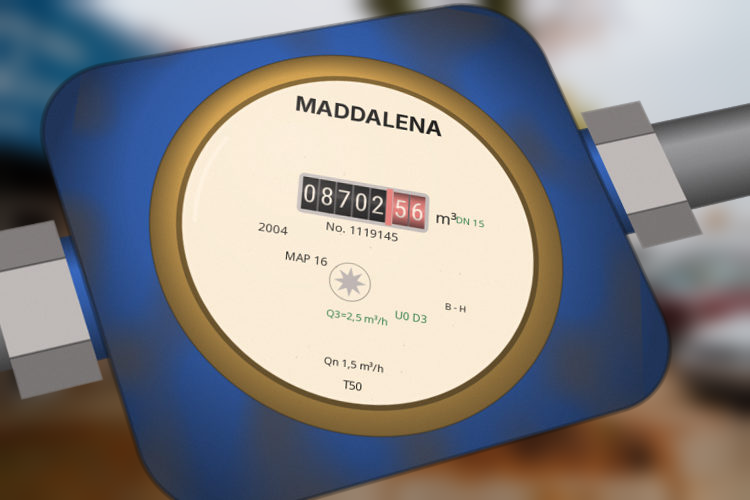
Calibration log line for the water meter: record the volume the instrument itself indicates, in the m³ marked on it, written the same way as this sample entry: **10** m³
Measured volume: **8702.56** m³
